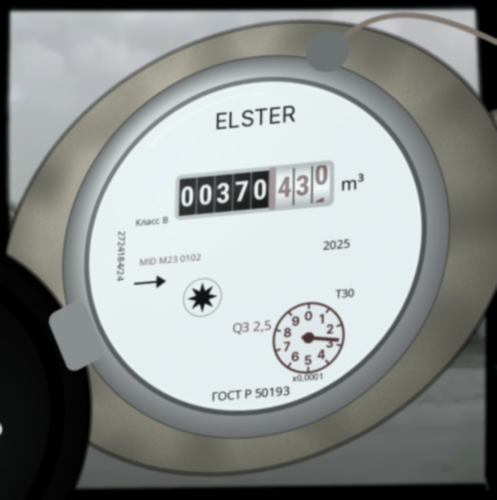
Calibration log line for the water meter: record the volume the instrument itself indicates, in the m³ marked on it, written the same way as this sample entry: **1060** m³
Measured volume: **370.4302** m³
